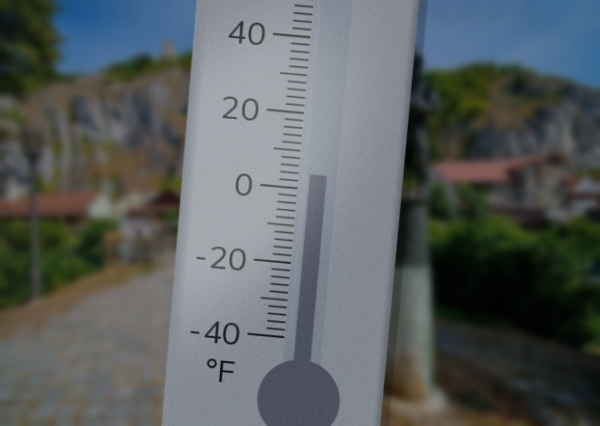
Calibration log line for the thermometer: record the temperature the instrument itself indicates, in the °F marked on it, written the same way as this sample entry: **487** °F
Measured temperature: **4** °F
